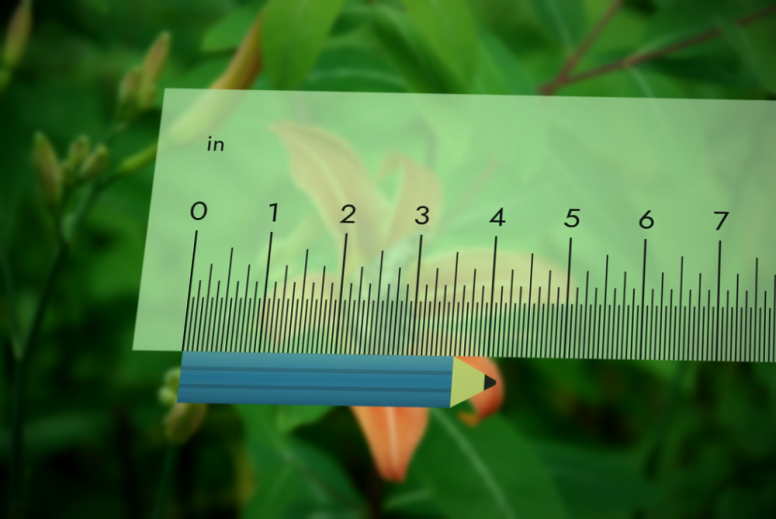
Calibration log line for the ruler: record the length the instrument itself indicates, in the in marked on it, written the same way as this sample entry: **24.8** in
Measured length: **4.125** in
